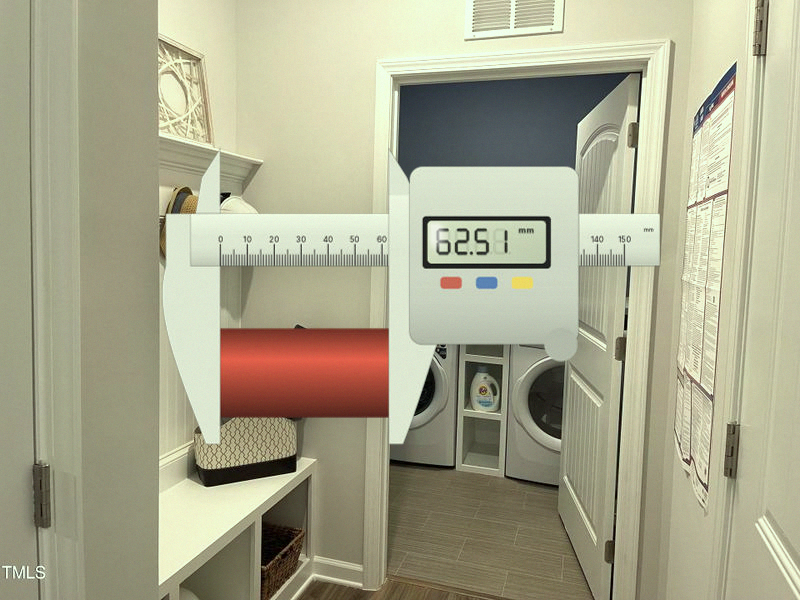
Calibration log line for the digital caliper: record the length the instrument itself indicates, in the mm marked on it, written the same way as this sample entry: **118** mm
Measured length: **62.51** mm
